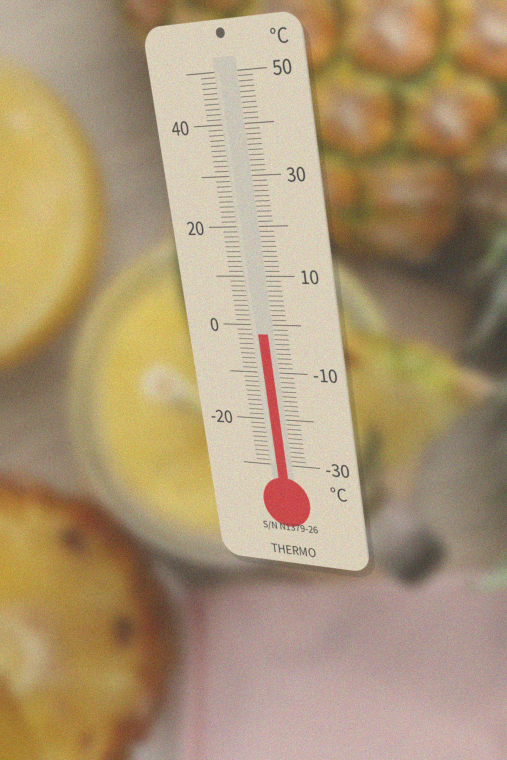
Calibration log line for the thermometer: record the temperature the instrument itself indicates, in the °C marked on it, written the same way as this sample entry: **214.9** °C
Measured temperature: **-2** °C
